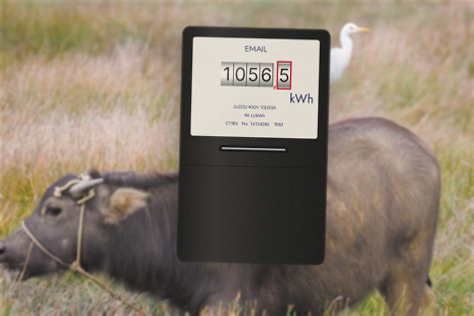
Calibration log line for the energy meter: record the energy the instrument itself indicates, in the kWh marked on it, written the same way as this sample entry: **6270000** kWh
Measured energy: **1056.5** kWh
